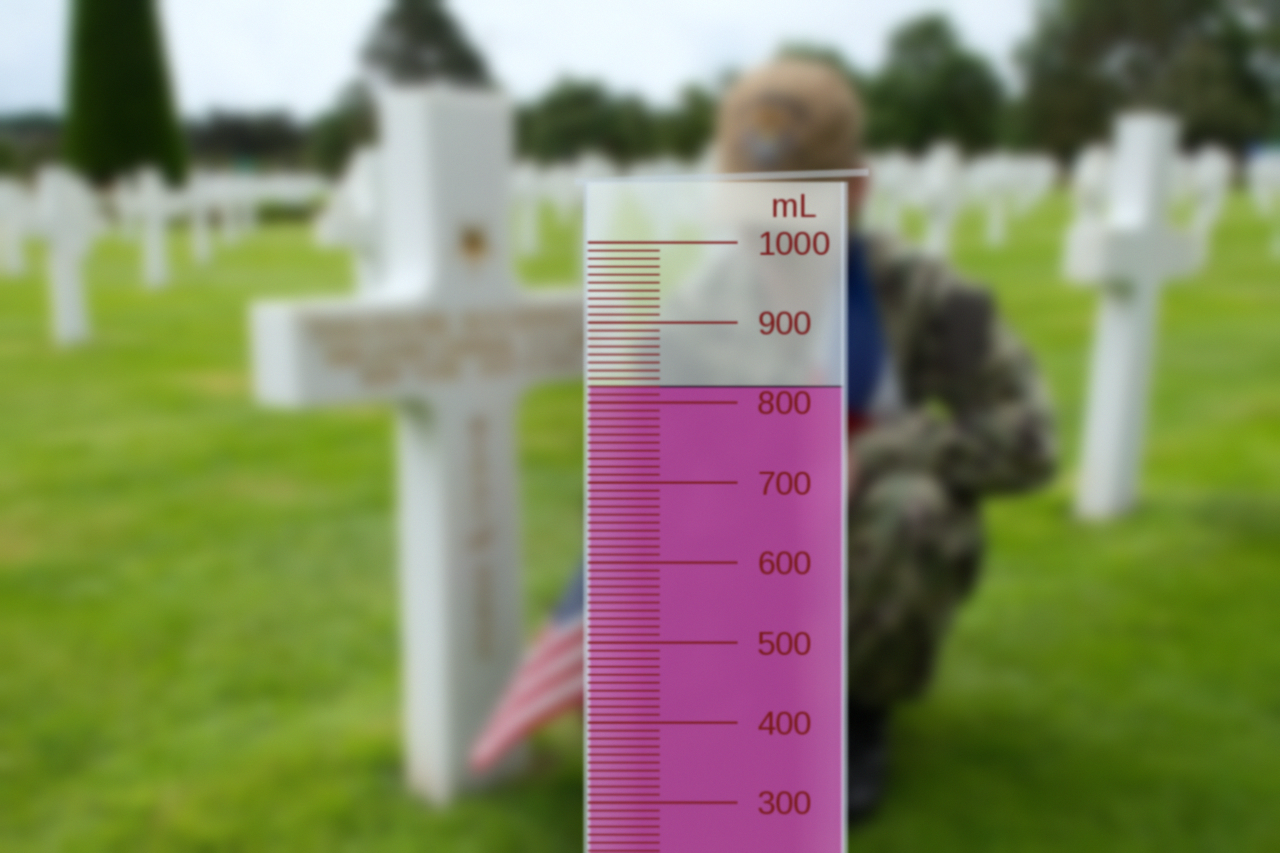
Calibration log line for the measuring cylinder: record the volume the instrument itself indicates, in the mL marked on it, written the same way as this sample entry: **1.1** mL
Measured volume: **820** mL
